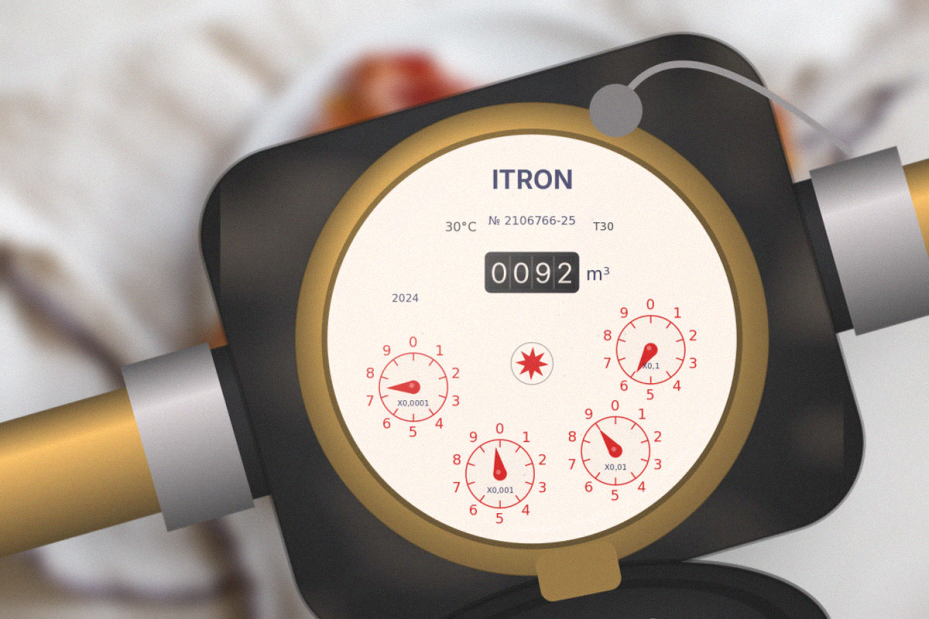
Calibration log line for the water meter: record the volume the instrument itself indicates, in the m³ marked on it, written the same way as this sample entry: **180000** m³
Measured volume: **92.5897** m³
